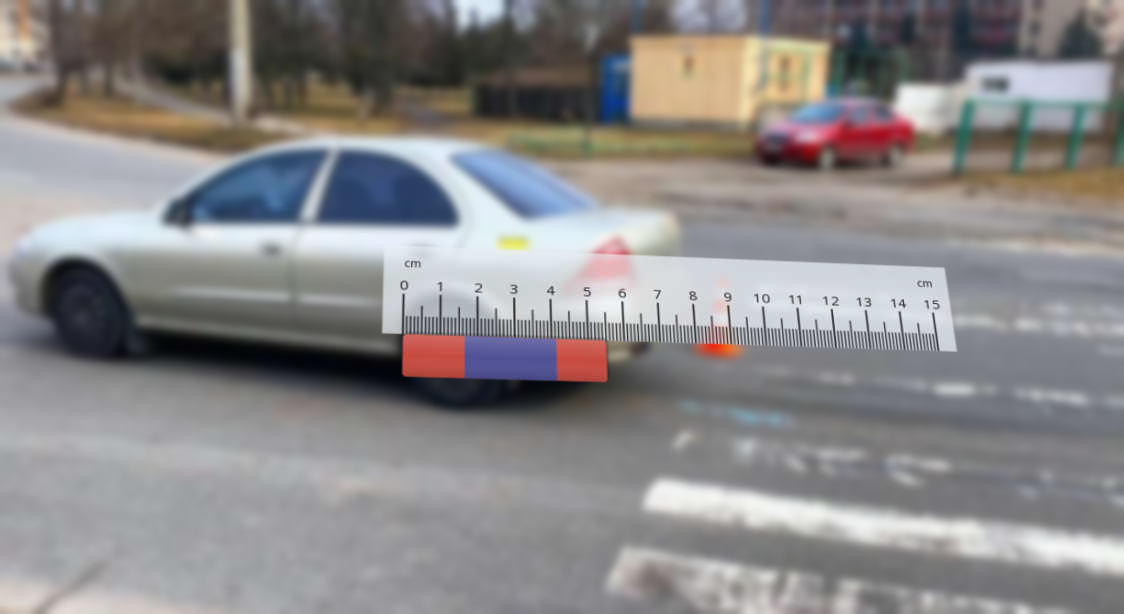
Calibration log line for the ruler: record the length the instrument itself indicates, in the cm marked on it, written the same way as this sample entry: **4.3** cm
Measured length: **5.5** cm
